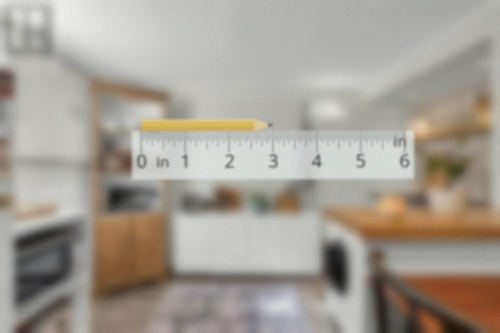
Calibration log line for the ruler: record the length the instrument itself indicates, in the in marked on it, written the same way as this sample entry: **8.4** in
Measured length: **3** in
